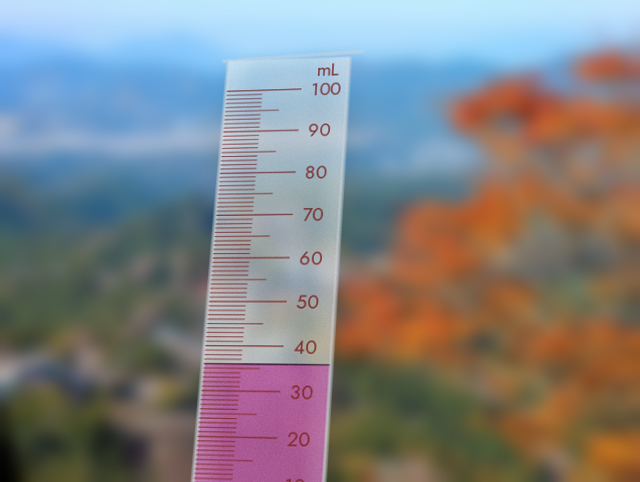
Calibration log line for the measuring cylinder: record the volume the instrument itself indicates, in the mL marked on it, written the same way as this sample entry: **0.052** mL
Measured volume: **36** mL
